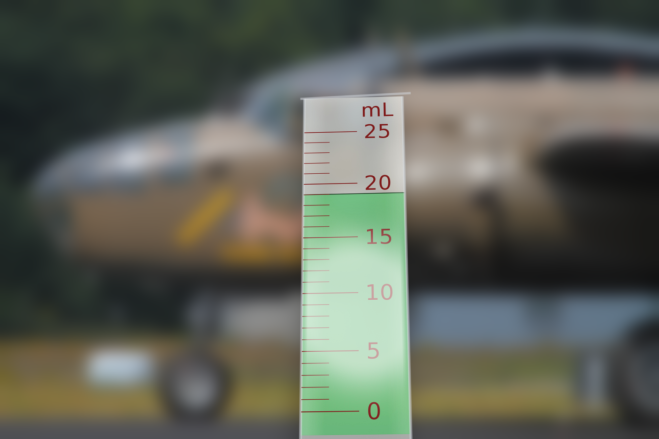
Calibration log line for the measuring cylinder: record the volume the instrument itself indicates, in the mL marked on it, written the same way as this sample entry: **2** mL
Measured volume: **19** mL
